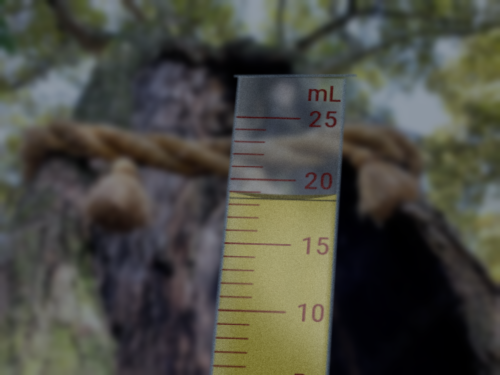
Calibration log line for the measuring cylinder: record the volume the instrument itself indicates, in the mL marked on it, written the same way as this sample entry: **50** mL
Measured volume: **18.5** mL
